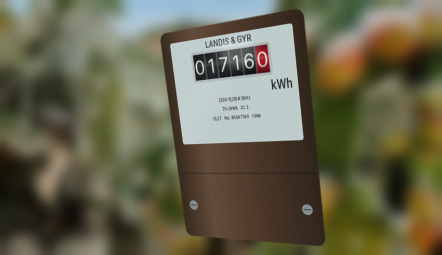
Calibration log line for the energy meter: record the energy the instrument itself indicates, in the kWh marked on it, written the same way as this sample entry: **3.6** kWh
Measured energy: **1716.0** kWh
